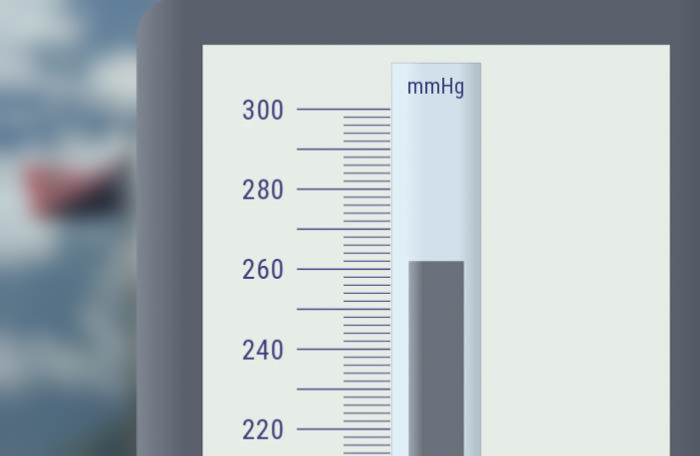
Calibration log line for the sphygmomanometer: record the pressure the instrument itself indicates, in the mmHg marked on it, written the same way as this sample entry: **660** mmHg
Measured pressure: **262** mmHg
